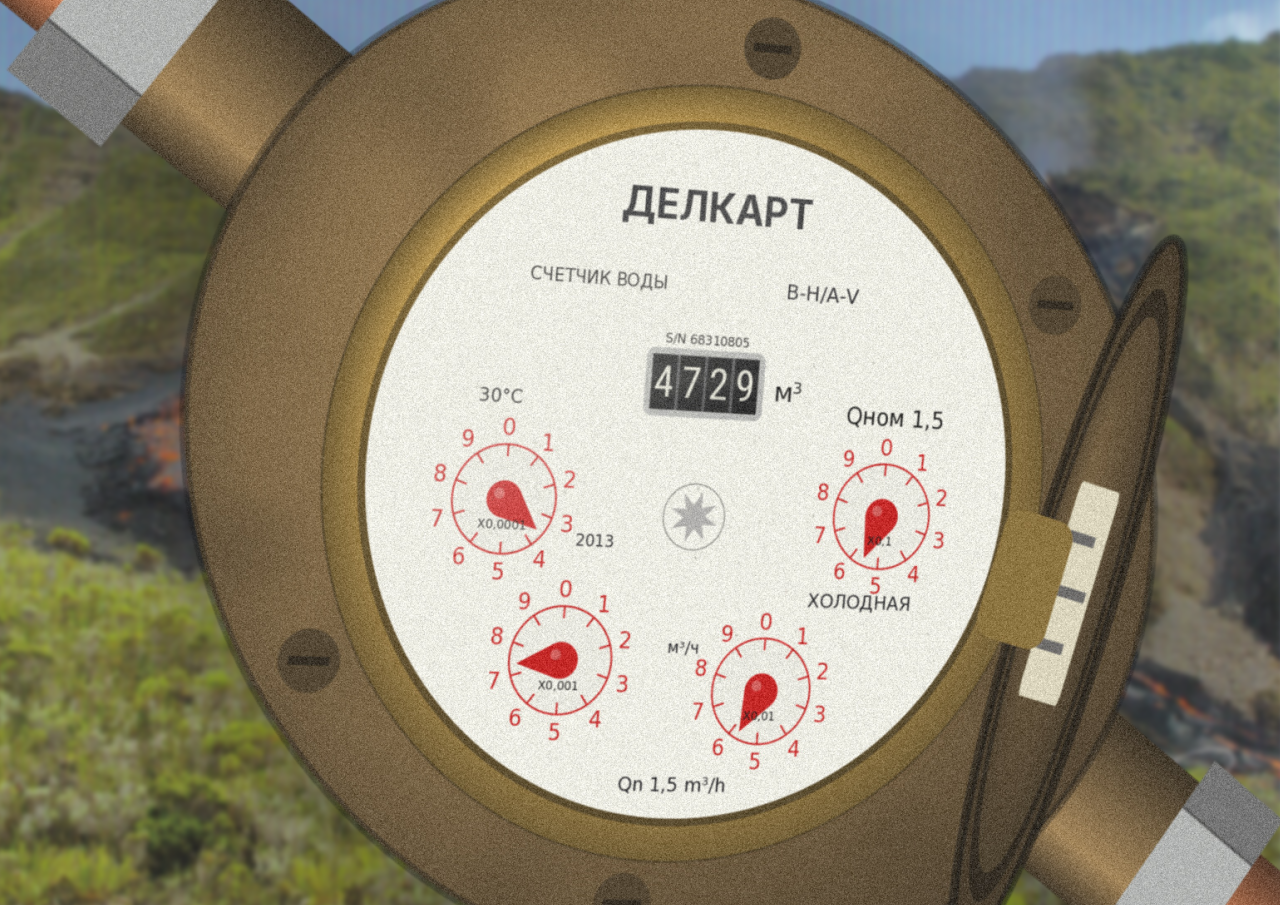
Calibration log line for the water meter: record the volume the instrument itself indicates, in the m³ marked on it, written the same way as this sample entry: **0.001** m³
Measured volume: **4729.5573** m³
